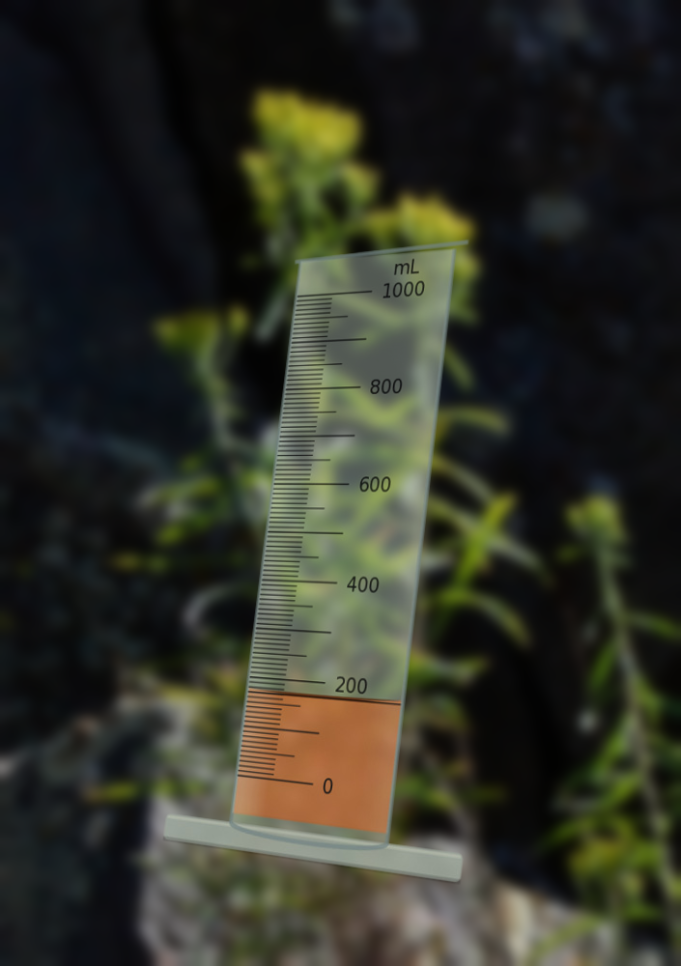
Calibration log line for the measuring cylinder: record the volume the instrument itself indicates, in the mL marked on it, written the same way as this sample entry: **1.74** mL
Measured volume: **170** mL
